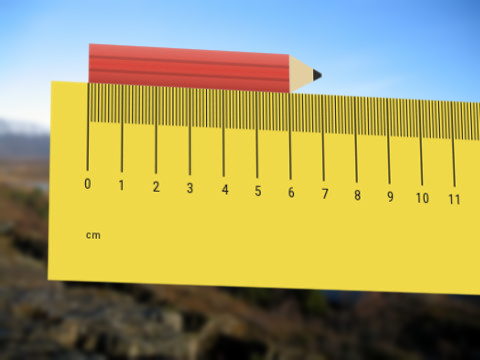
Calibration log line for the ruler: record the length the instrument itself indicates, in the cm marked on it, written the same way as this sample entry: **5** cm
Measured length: **7** cm
